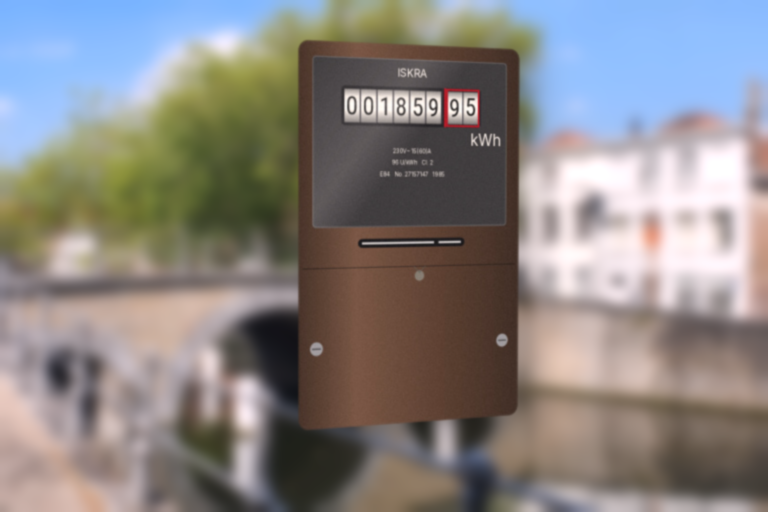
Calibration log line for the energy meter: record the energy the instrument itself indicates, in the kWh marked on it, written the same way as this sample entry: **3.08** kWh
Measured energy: **1859.95** kWh
